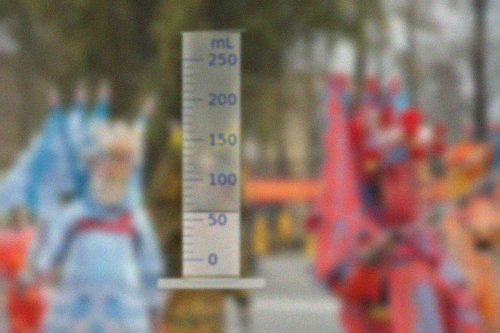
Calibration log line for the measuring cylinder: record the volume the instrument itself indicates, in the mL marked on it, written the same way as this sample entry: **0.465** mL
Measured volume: **60** mL
